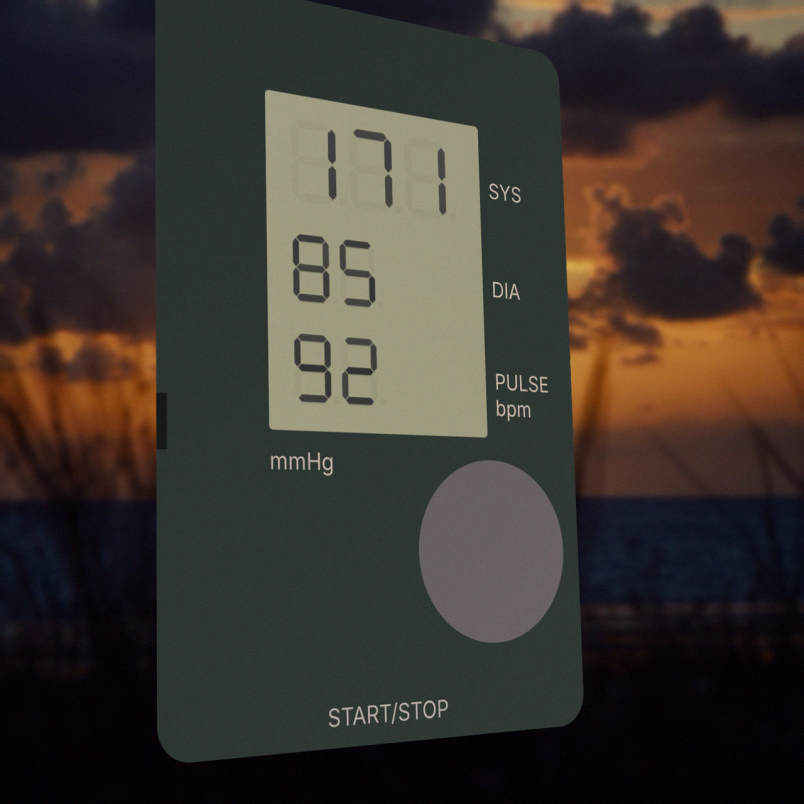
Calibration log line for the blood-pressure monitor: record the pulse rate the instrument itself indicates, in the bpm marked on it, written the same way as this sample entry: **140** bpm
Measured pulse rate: **92** bpm
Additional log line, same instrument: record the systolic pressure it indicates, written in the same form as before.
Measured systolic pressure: **171** mmHg
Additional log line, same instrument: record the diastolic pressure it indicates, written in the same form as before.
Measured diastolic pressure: **85** mmHg
